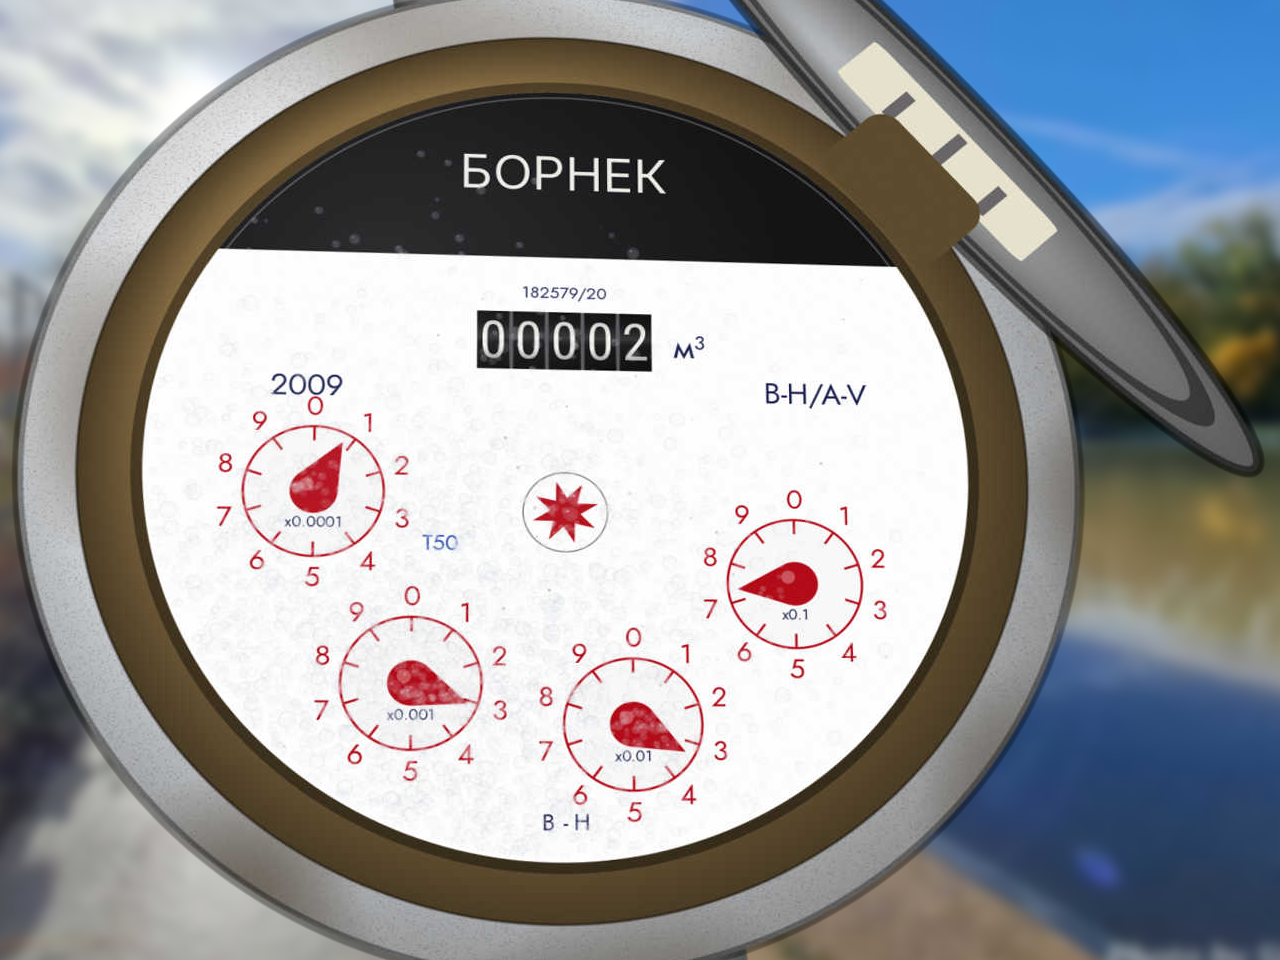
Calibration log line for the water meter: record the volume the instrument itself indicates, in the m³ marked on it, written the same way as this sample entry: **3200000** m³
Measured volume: **2.7330** m³
